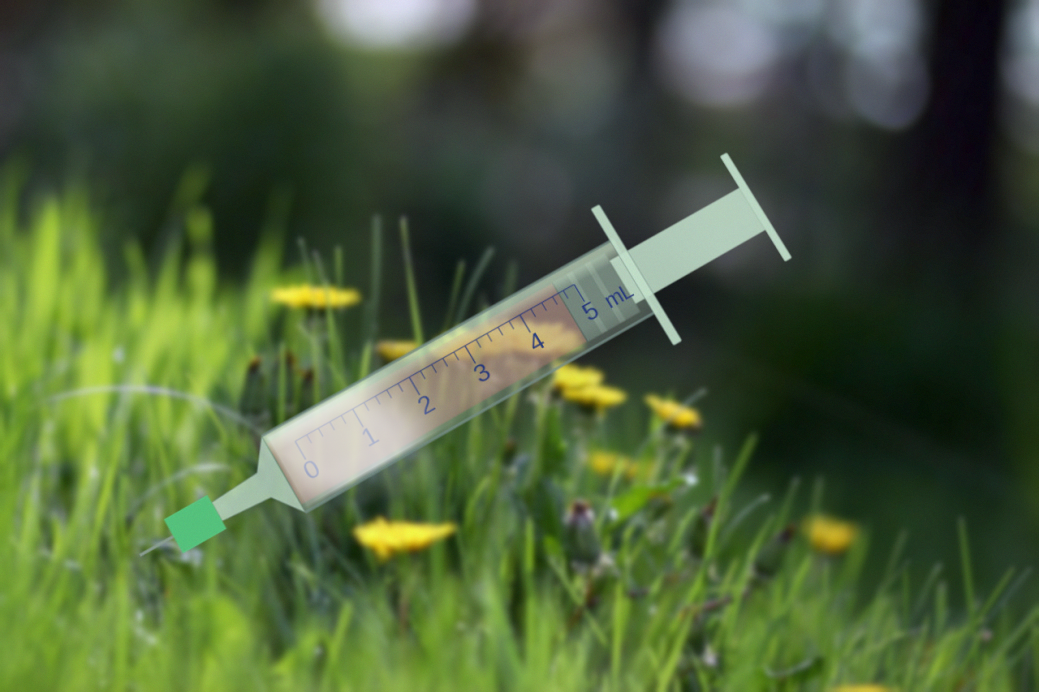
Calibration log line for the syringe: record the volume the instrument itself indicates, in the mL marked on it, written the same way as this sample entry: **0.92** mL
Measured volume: **4.7** mL
